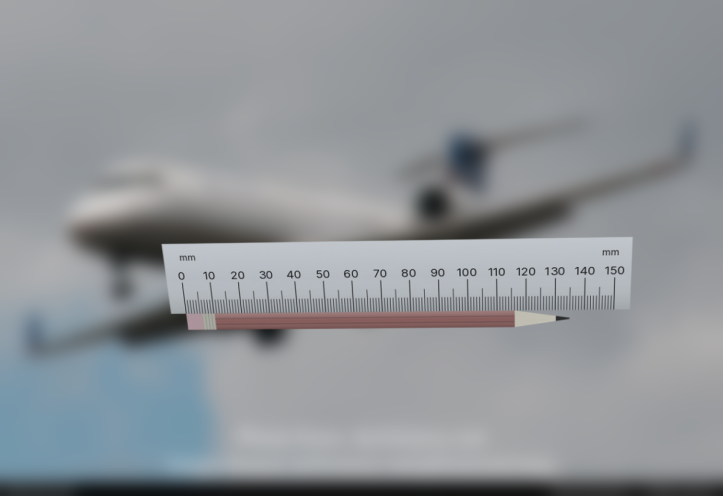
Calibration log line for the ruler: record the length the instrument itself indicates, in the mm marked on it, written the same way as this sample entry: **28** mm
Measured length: **135** mm
